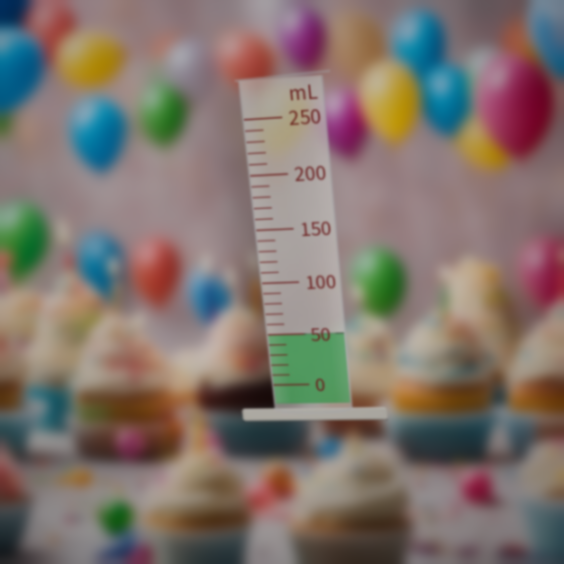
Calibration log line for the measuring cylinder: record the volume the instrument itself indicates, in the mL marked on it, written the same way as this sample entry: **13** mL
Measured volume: **50** mL
